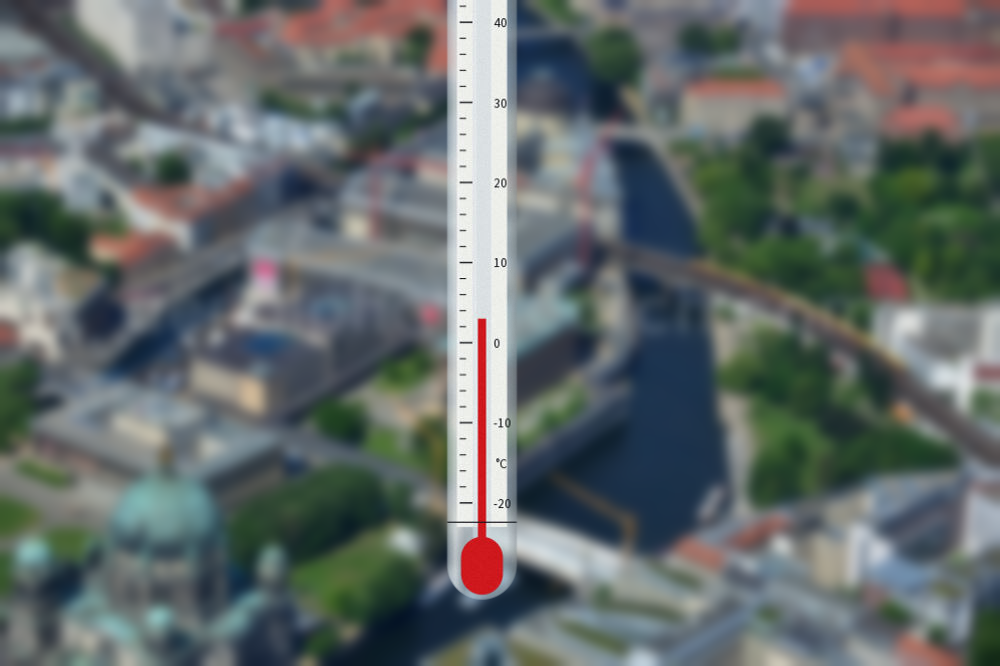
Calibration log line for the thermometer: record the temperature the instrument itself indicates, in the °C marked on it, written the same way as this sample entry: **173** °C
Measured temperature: **3** °C
